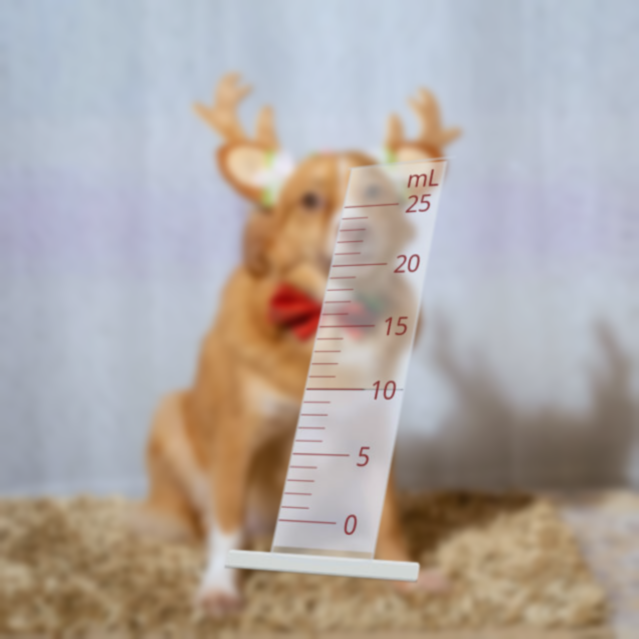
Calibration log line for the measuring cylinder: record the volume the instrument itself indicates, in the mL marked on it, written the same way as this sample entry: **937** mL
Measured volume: **10** mL
